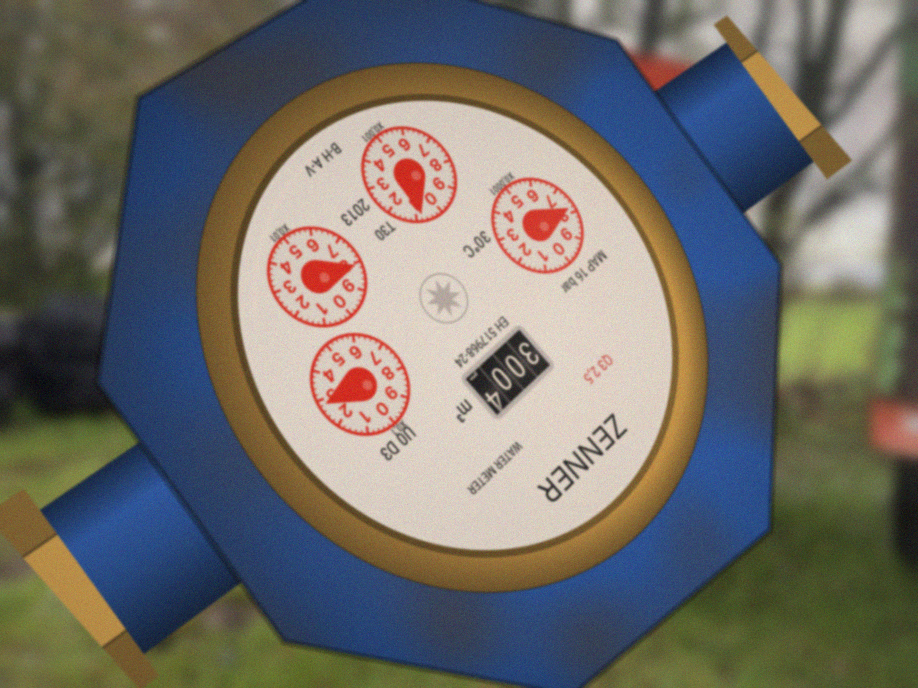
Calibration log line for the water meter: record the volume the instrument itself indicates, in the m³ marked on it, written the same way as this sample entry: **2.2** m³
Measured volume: **3004.2807** m³
